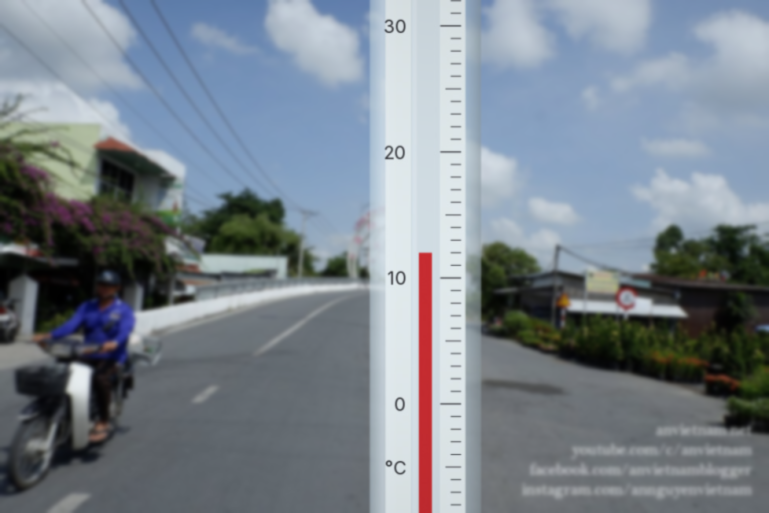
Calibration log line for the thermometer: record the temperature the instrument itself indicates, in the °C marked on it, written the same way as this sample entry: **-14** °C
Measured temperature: **12** °C
